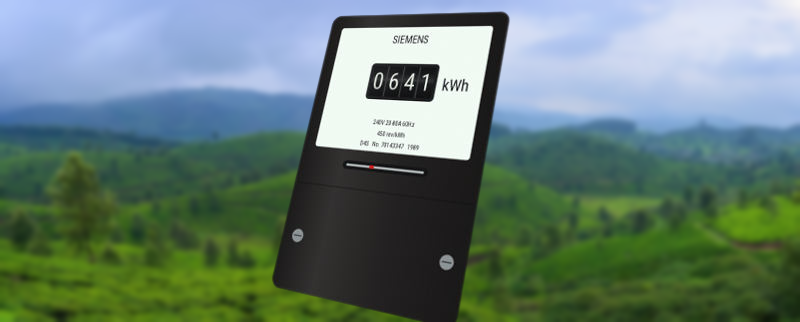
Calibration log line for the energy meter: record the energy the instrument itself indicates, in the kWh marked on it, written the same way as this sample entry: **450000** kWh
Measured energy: **641** kWh
